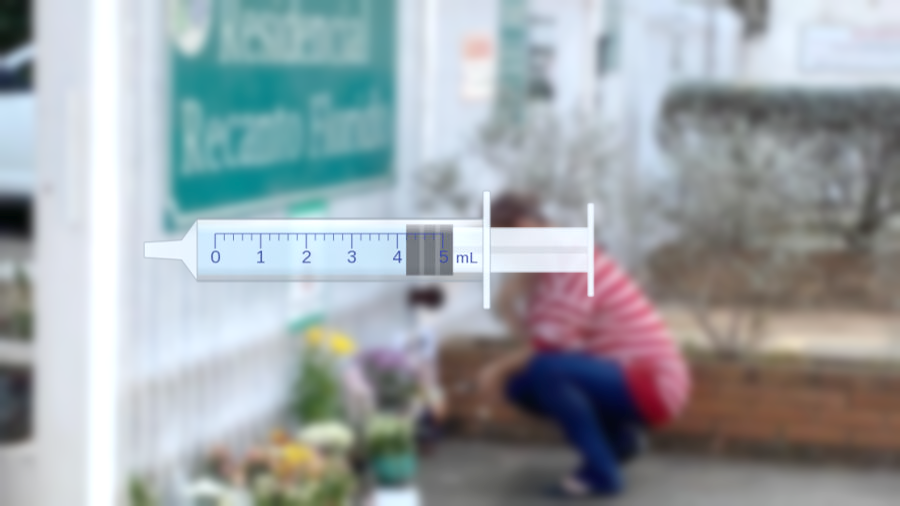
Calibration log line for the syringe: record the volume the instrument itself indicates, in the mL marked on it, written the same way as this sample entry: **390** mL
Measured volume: **4.2** mL
